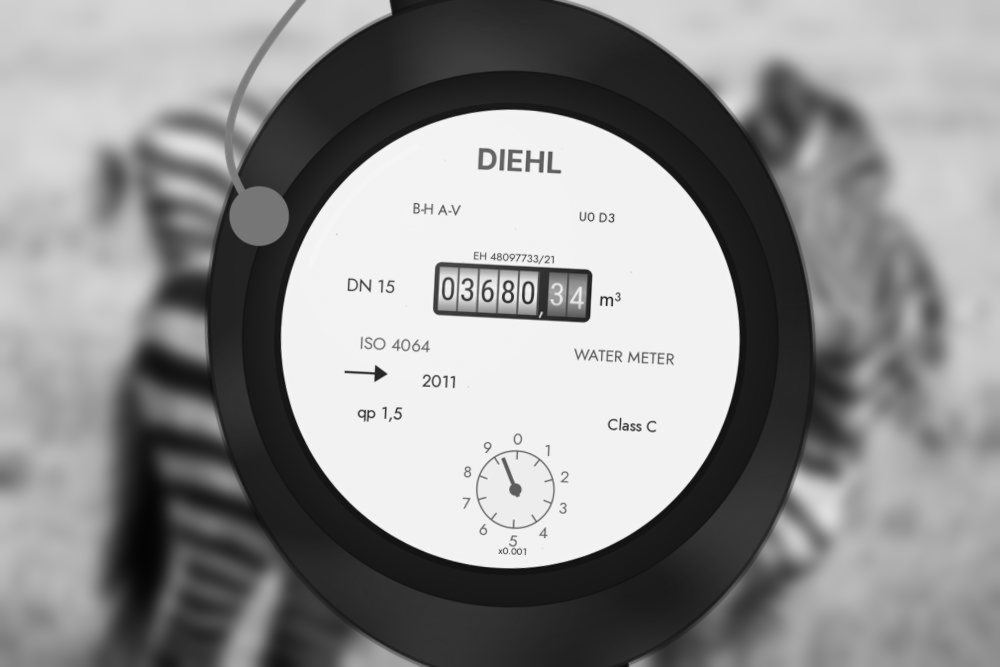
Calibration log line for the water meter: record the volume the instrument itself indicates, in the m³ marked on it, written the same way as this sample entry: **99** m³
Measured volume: **3680.339** m³
